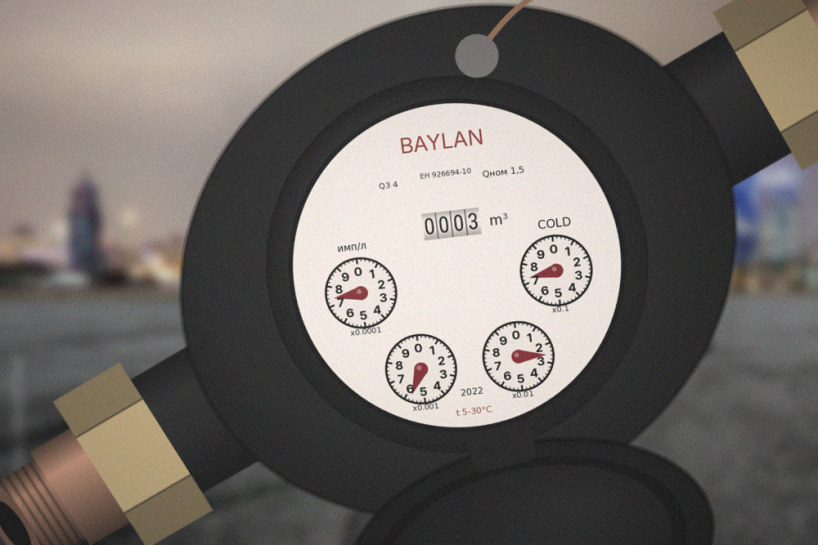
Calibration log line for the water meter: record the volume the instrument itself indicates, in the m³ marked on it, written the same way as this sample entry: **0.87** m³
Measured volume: **3.7257** m³
